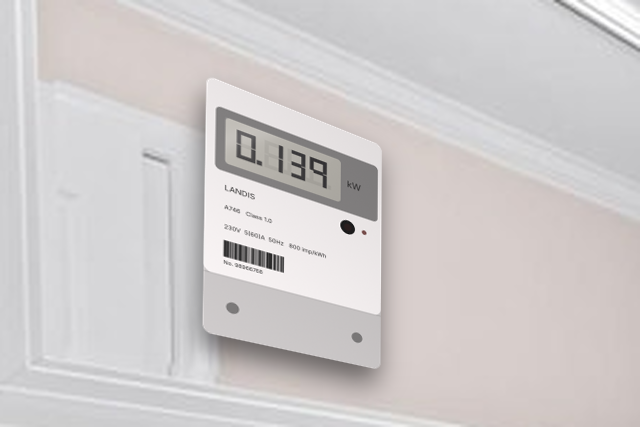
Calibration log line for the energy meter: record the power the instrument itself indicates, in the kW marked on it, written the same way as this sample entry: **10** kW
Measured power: **0.139** kW
